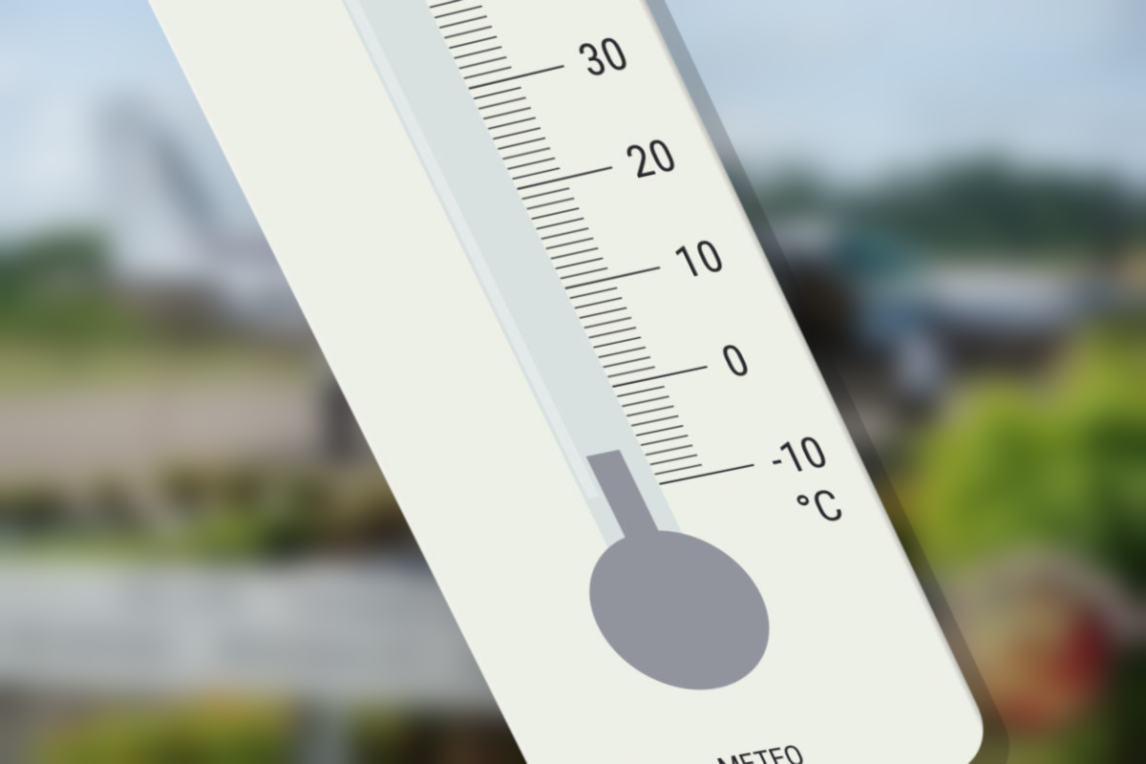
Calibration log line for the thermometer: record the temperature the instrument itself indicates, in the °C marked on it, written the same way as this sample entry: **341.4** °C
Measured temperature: **-6** °C
